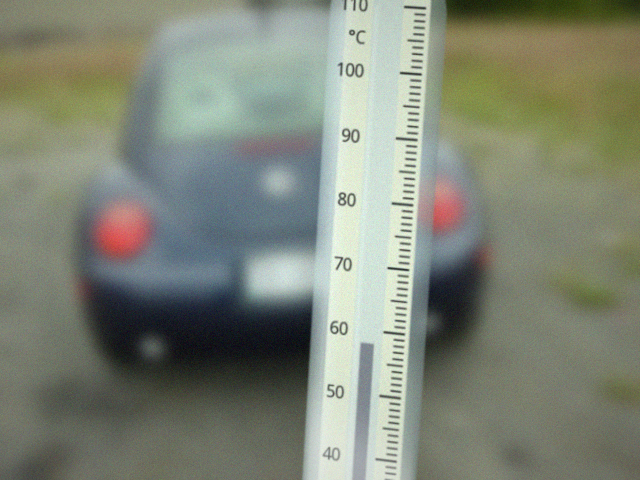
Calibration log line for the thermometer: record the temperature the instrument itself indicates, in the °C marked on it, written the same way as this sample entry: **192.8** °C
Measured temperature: **58** °C
